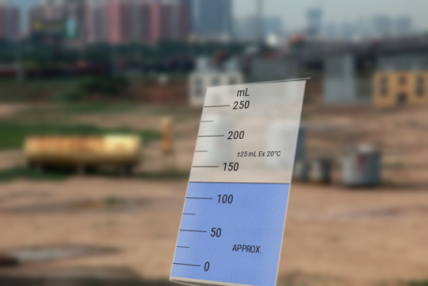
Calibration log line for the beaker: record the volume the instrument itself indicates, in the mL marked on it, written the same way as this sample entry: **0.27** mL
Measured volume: **125** mL
